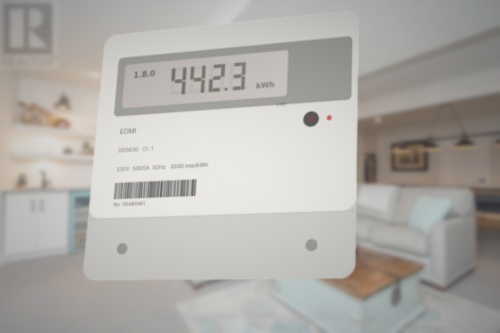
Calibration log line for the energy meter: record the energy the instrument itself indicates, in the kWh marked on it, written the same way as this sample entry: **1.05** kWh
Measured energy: **442.3** kWh
